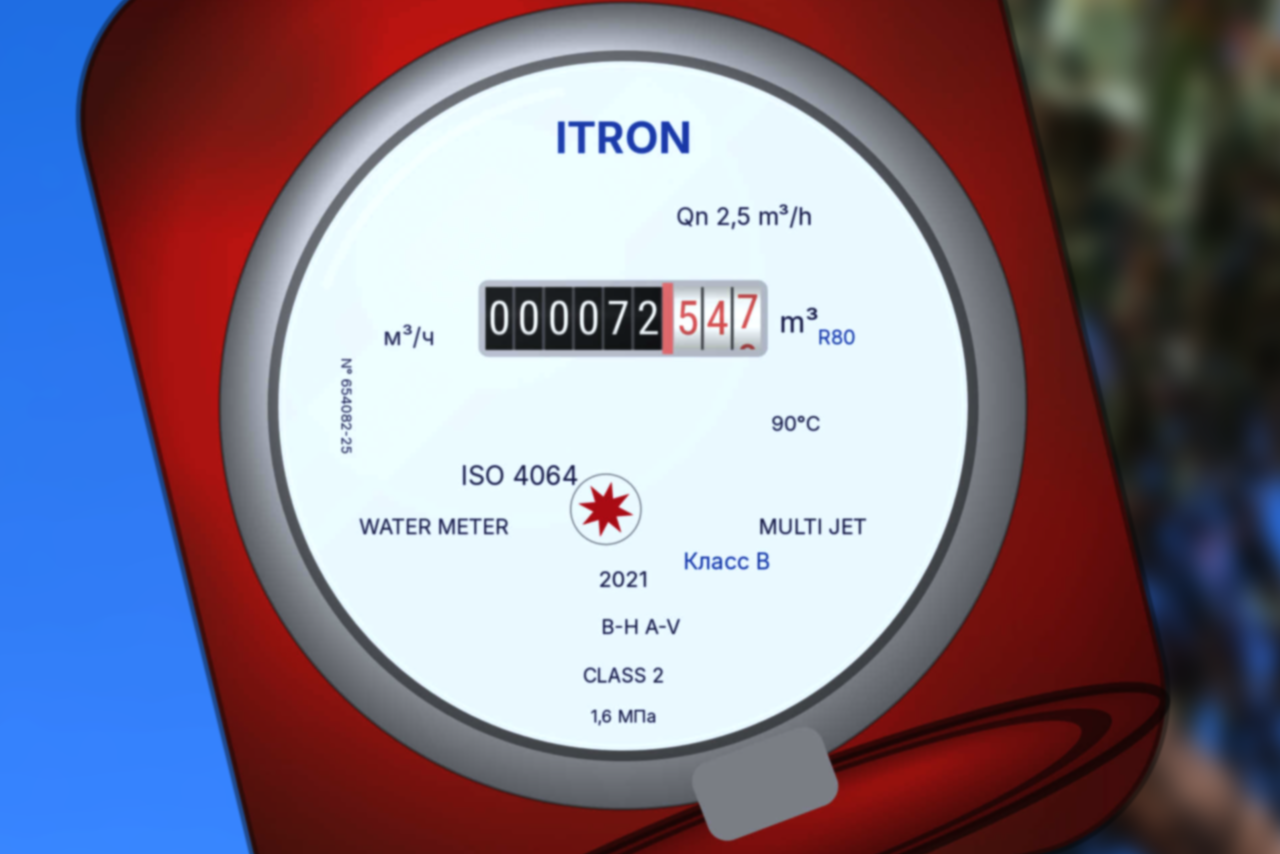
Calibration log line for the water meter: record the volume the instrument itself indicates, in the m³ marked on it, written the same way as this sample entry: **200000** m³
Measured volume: **72.547** m³
